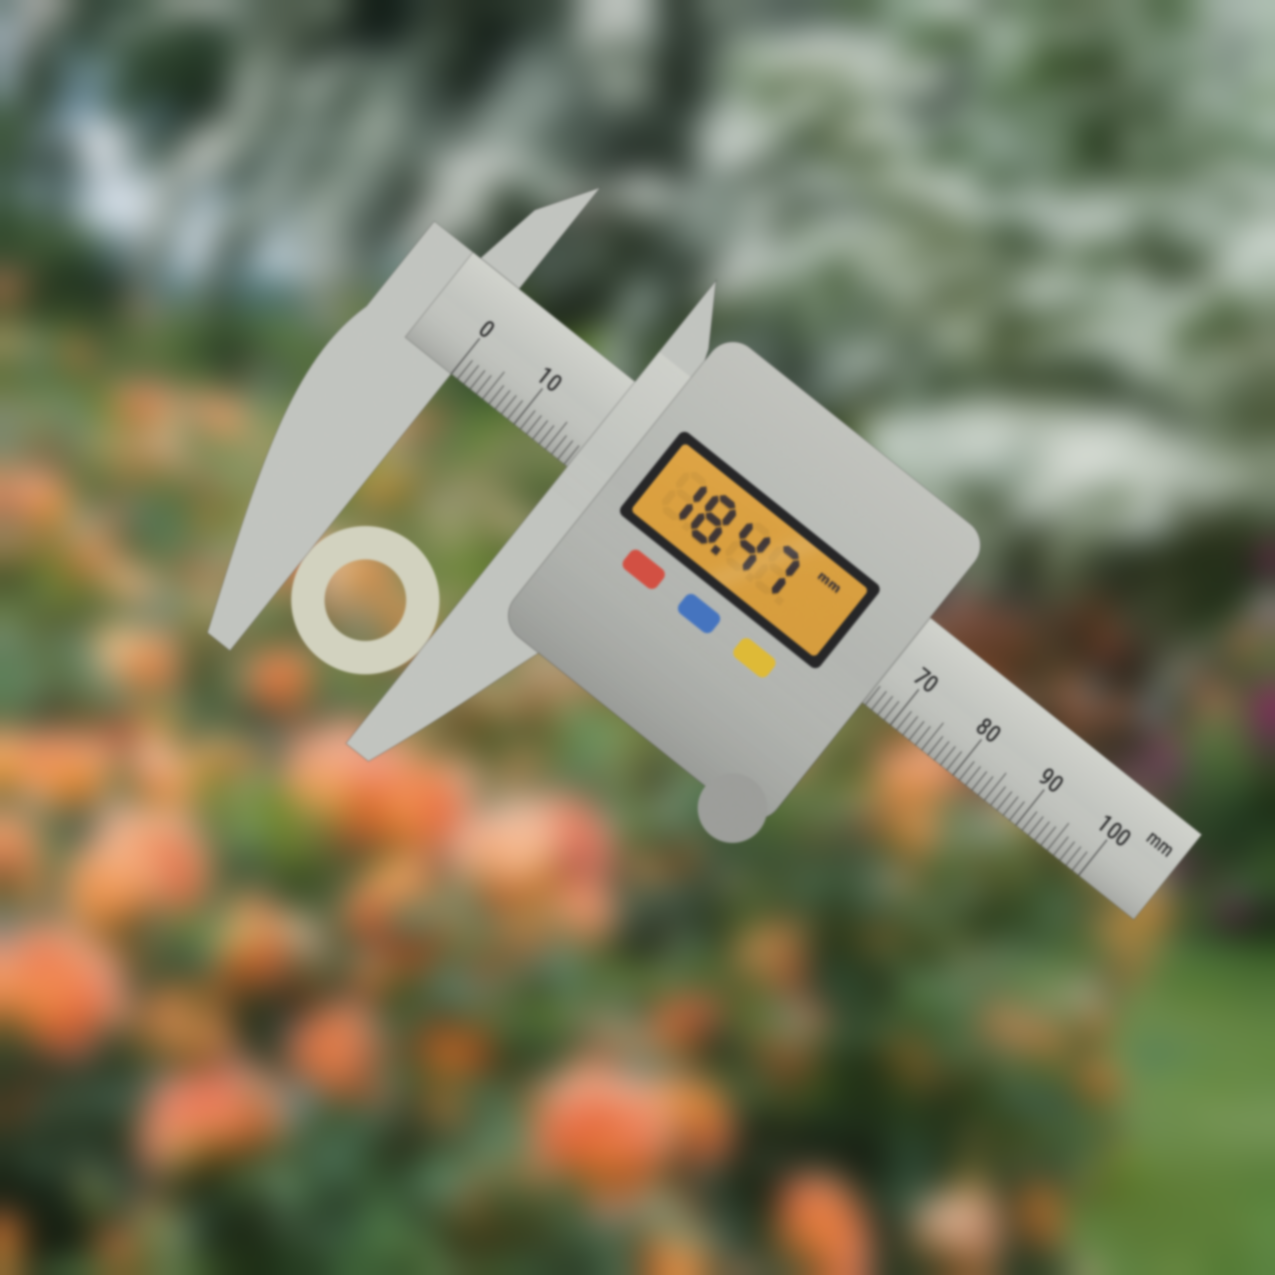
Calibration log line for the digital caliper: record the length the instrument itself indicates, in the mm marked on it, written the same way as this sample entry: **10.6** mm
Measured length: **18.47** mm
